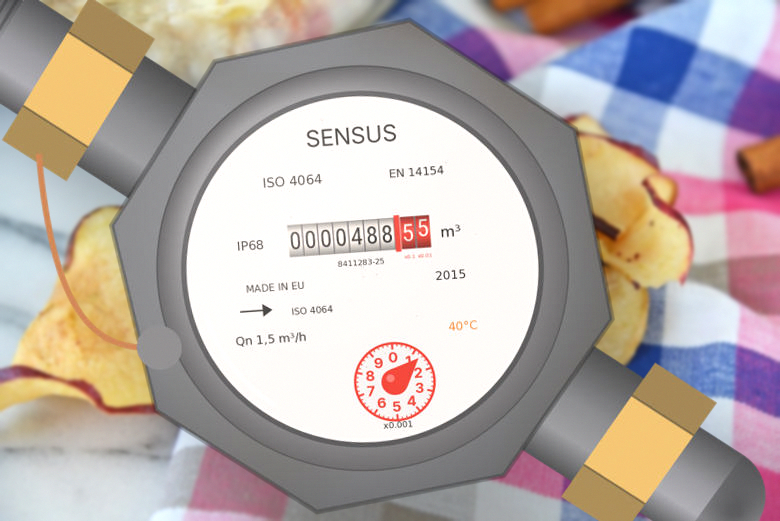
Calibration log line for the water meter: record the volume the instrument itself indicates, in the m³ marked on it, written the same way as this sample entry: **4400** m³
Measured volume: **488.551** m³
